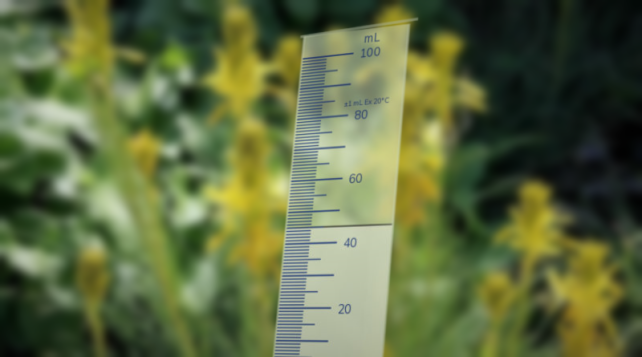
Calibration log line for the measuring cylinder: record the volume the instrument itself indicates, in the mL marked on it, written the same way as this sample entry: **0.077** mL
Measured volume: **45** mL
